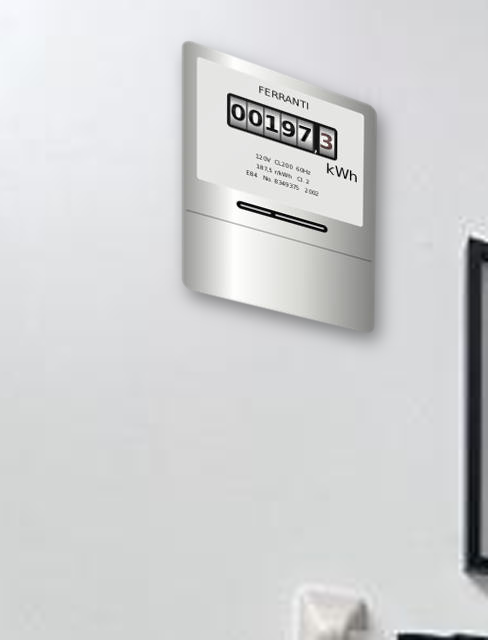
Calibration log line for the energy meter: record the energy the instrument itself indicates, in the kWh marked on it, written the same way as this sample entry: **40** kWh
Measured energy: **197.3** kWh
